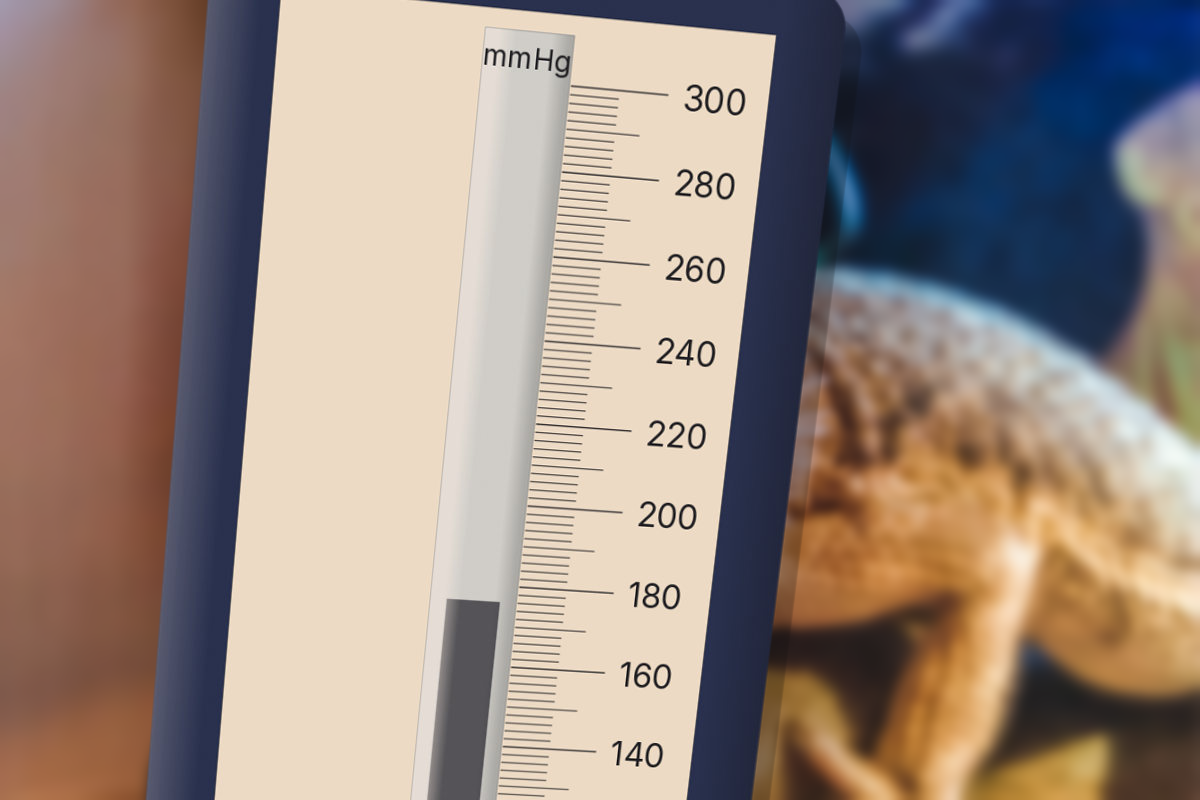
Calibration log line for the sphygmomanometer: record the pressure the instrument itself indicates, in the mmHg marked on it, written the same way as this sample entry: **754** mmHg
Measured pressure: **176** mmHg
